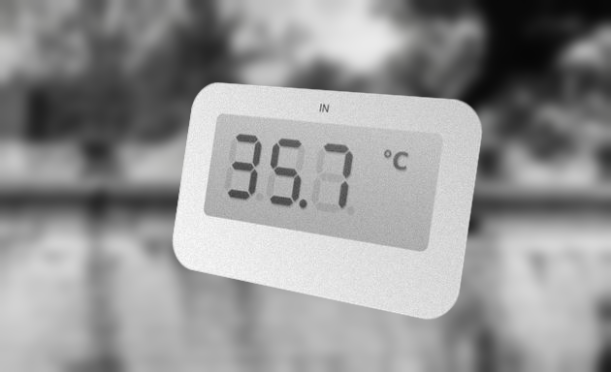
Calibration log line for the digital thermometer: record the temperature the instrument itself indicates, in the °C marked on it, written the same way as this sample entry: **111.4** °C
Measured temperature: **35.7** °C
